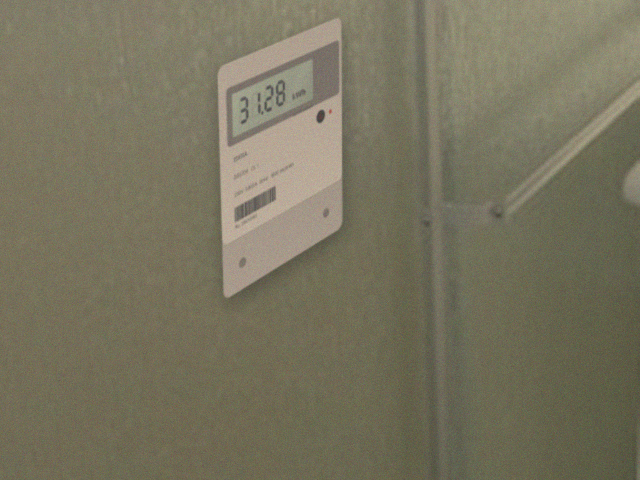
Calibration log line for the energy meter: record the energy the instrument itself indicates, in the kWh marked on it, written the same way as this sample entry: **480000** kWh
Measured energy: **31.28** kWh
